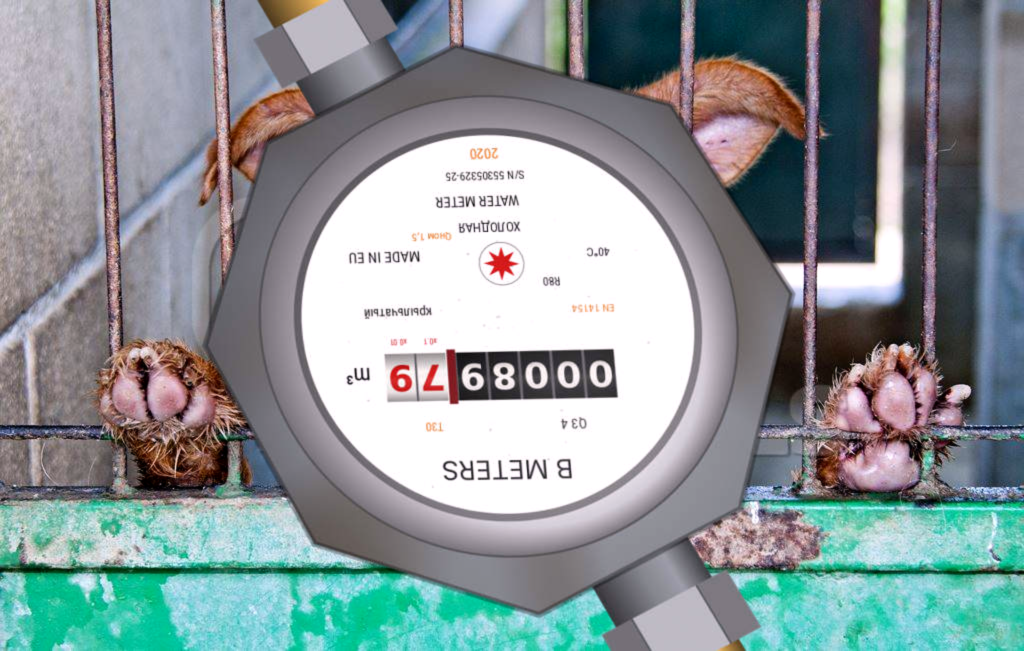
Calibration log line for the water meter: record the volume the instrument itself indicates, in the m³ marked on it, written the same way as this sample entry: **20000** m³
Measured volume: **89.79** m³
